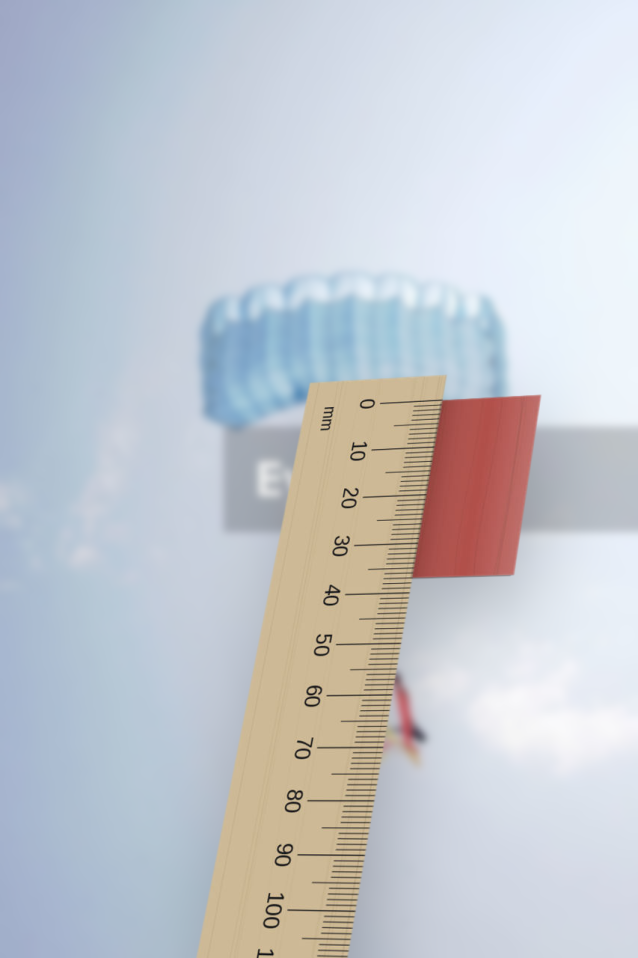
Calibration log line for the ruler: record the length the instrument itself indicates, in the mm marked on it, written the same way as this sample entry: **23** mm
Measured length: **37** mm
